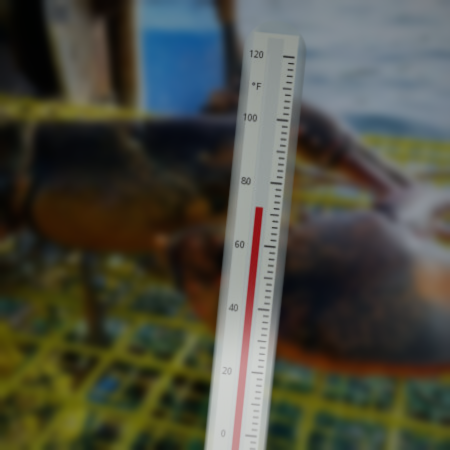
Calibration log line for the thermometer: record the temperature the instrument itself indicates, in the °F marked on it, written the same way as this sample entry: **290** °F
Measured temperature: **72** °F
